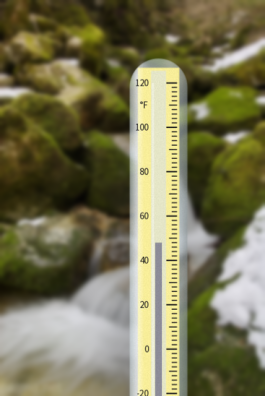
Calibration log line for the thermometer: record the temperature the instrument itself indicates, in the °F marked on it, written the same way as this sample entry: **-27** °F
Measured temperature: **48** °F
